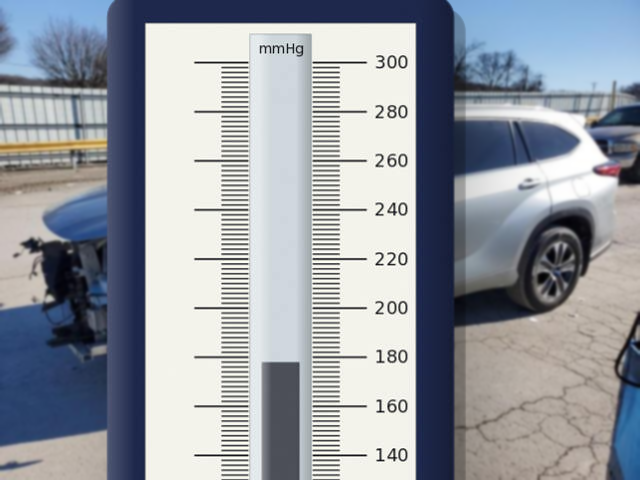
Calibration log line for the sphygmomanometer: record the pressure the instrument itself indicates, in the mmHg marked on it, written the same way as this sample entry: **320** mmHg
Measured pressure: **178** mmHg
